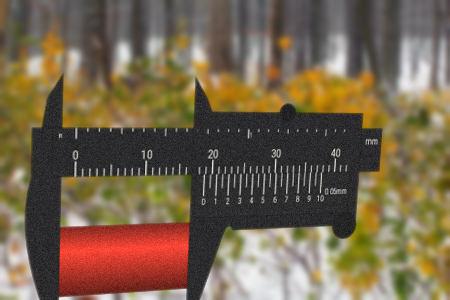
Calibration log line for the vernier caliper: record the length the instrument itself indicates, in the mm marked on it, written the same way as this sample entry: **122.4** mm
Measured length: **18.8** mm
